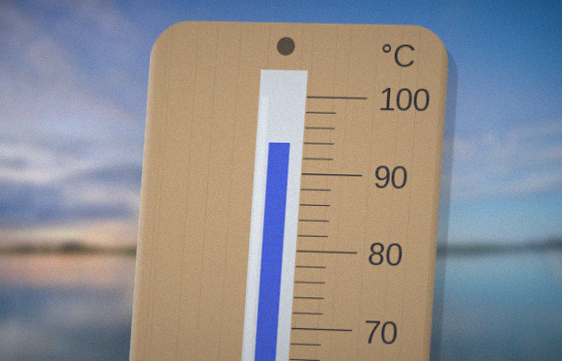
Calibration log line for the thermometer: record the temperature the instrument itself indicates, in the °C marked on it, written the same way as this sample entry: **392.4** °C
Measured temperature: **94** °C
